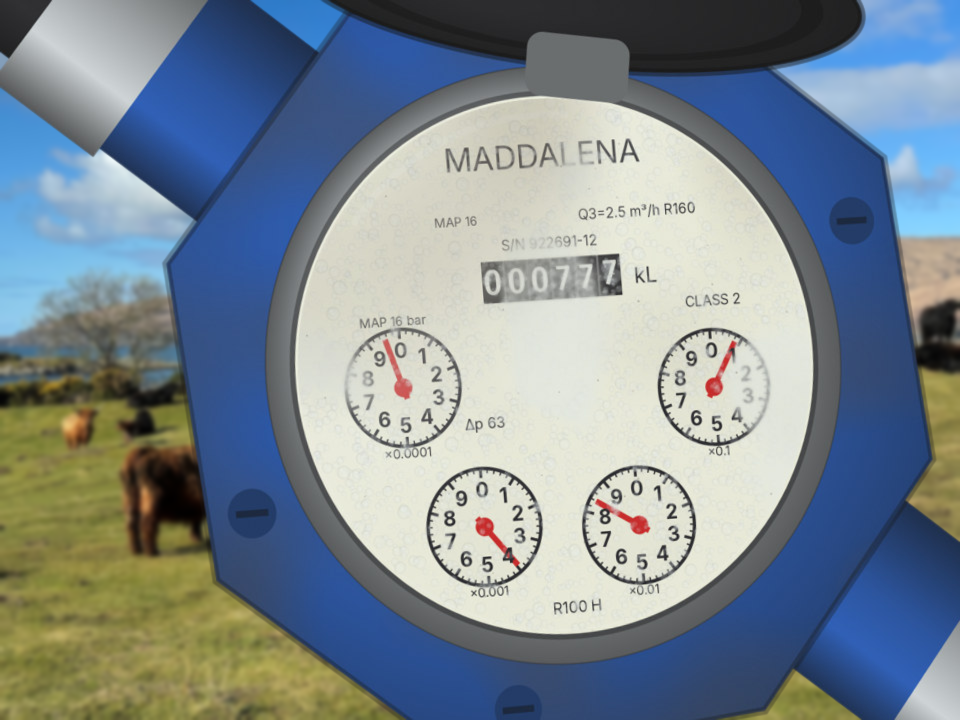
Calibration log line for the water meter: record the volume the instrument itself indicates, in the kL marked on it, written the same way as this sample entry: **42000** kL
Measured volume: **777.0839** kL
